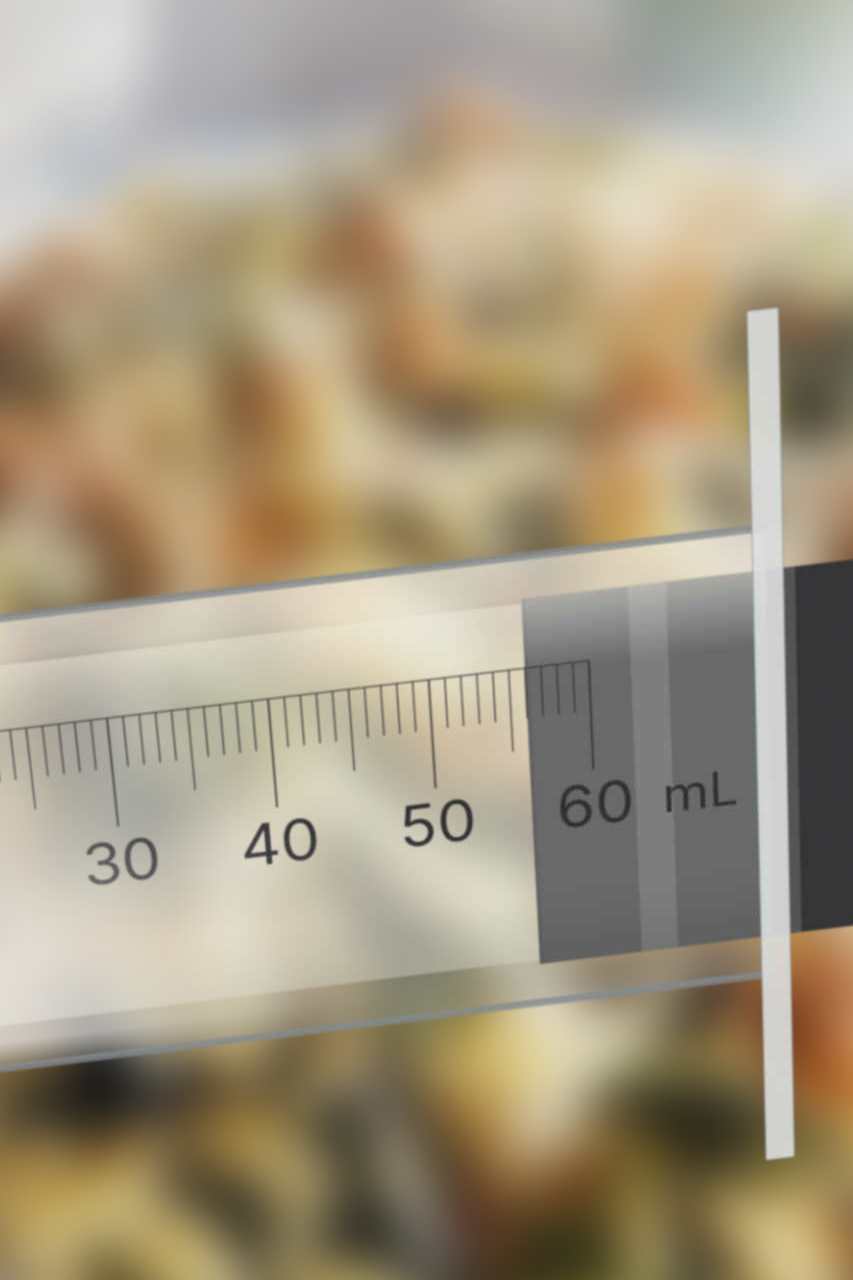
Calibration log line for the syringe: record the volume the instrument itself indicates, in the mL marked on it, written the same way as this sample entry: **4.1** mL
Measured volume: **56** mL
